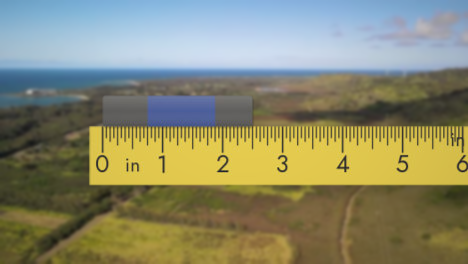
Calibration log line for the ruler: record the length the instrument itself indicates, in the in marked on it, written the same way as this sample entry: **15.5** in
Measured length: **2.5** in
